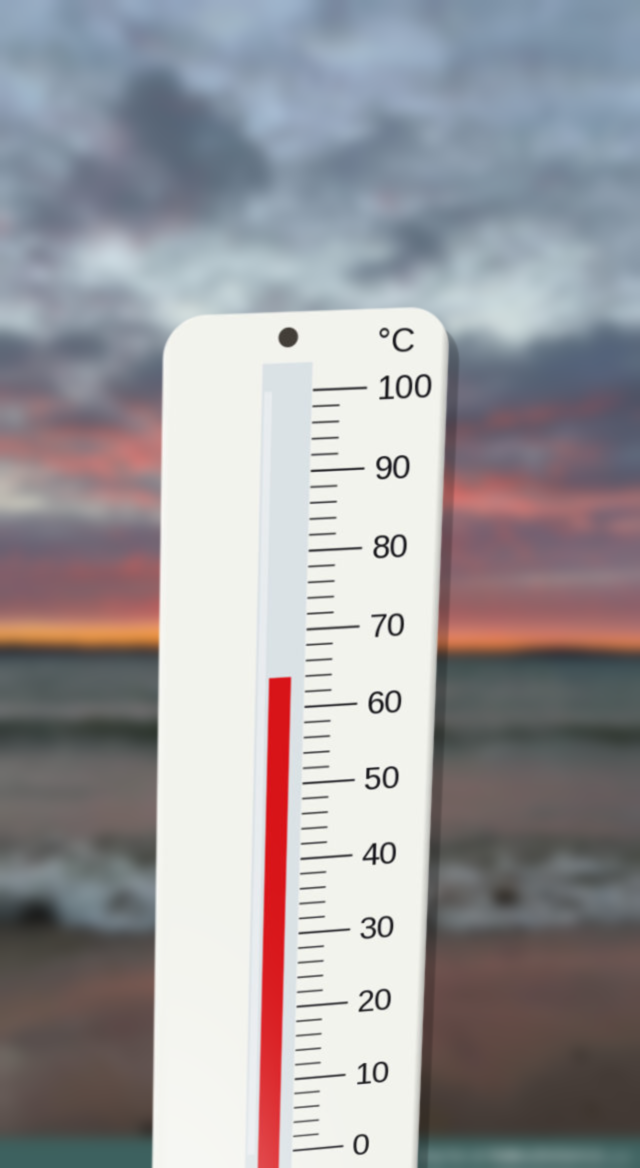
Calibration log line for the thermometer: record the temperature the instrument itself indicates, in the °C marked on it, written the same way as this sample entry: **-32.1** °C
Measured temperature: **64** °C
